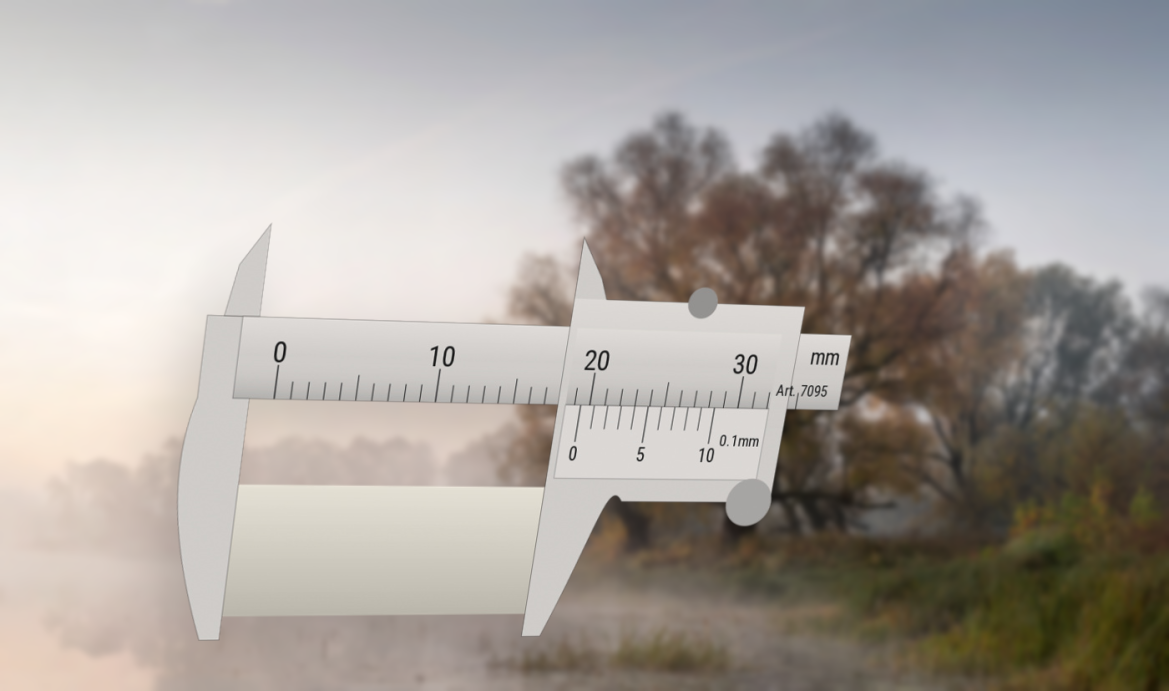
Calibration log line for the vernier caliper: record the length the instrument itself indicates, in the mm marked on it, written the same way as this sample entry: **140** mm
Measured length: **19.4** mm
